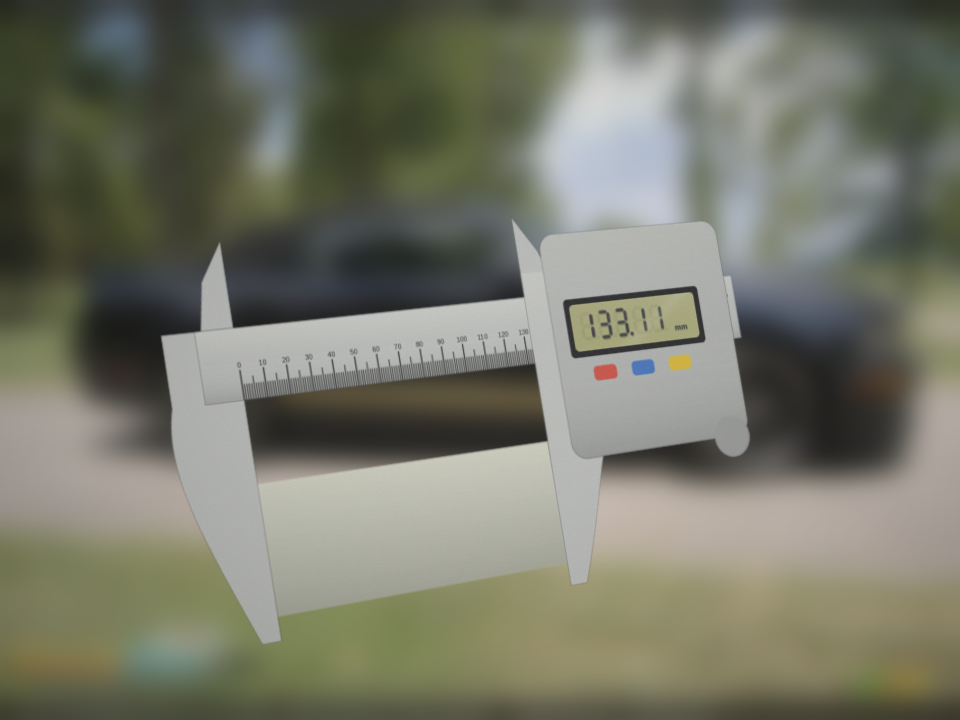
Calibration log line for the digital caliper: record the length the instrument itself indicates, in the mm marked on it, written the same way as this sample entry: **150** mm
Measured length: **133.11** mm
